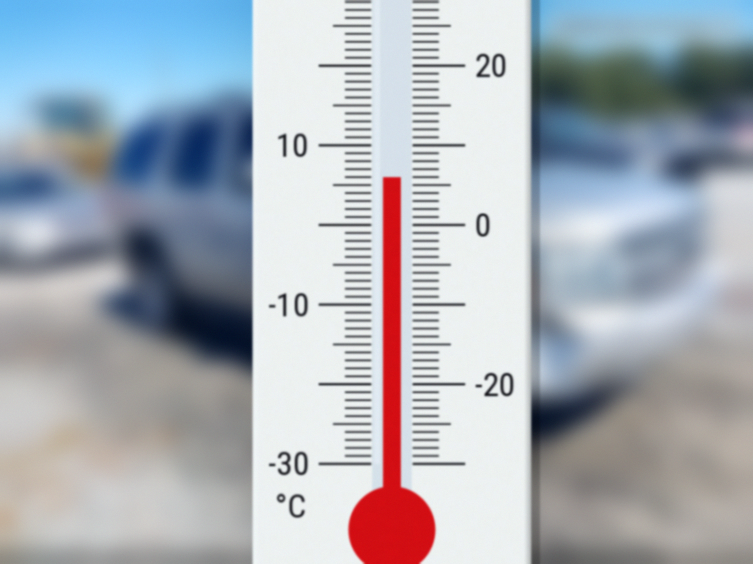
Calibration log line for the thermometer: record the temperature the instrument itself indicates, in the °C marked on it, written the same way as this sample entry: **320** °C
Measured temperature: **6** °C
